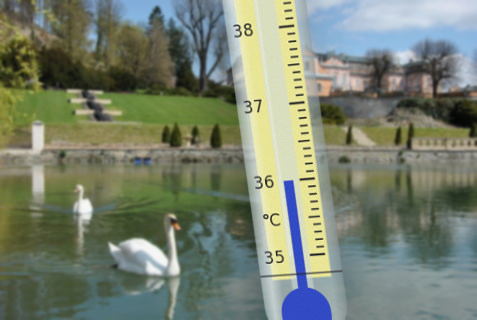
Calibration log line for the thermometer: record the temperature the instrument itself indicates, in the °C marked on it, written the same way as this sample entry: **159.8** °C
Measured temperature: **36** °C
